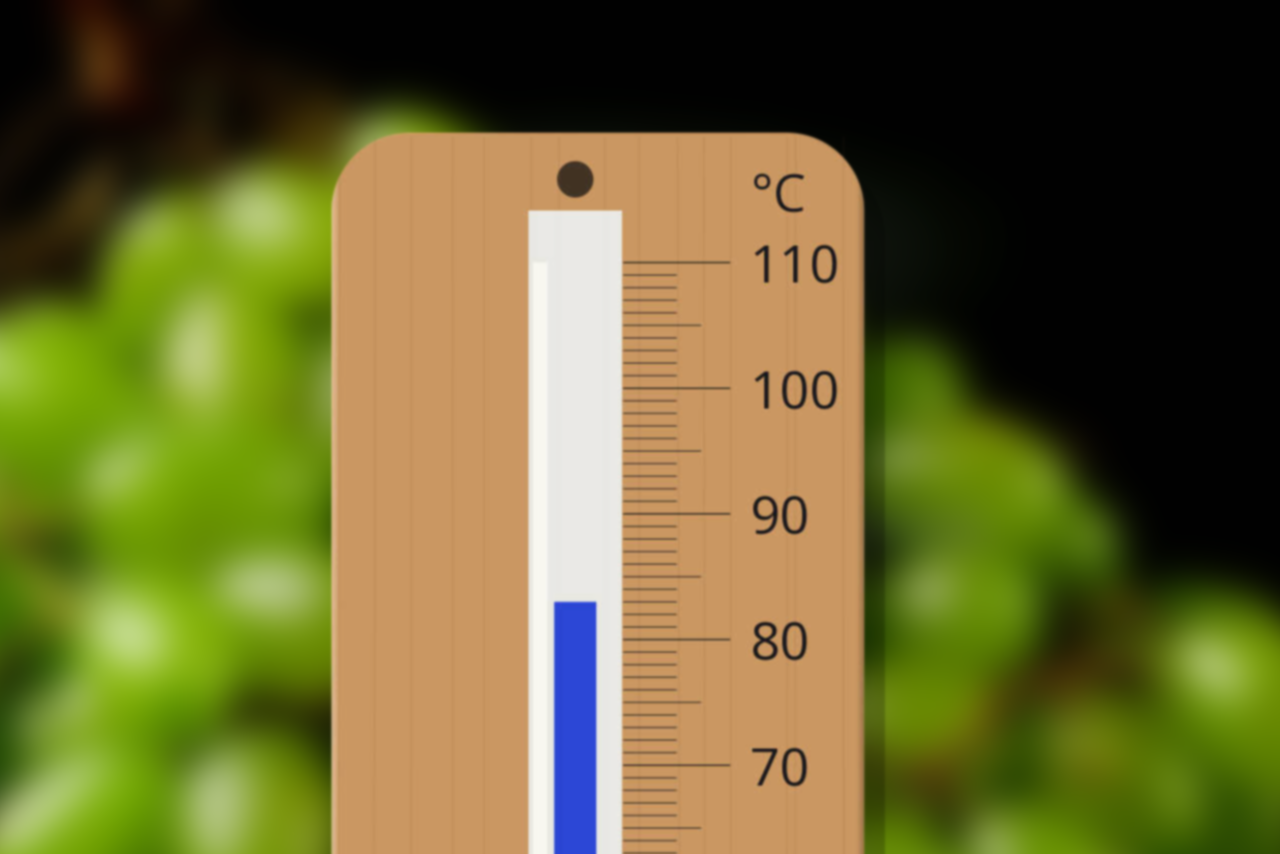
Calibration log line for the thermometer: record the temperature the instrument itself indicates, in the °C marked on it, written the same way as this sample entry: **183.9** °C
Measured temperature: **83** °C
